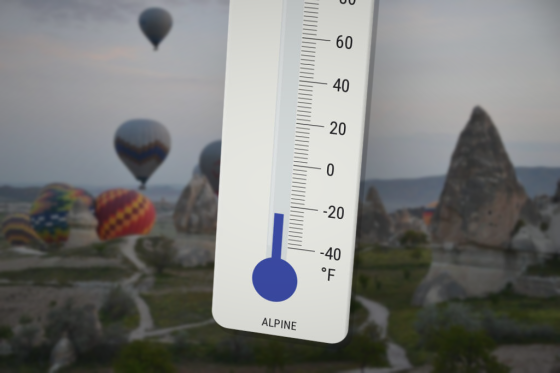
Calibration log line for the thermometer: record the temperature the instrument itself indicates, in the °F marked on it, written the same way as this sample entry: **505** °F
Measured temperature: **-24** °F
